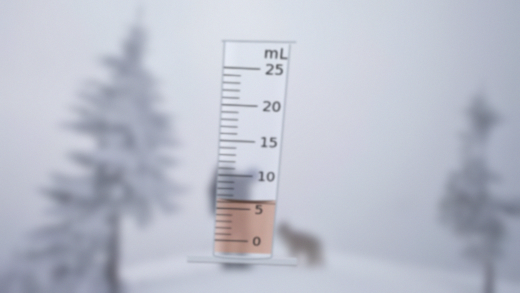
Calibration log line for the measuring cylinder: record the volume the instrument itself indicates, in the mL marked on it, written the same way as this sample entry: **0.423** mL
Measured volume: **6** mL
